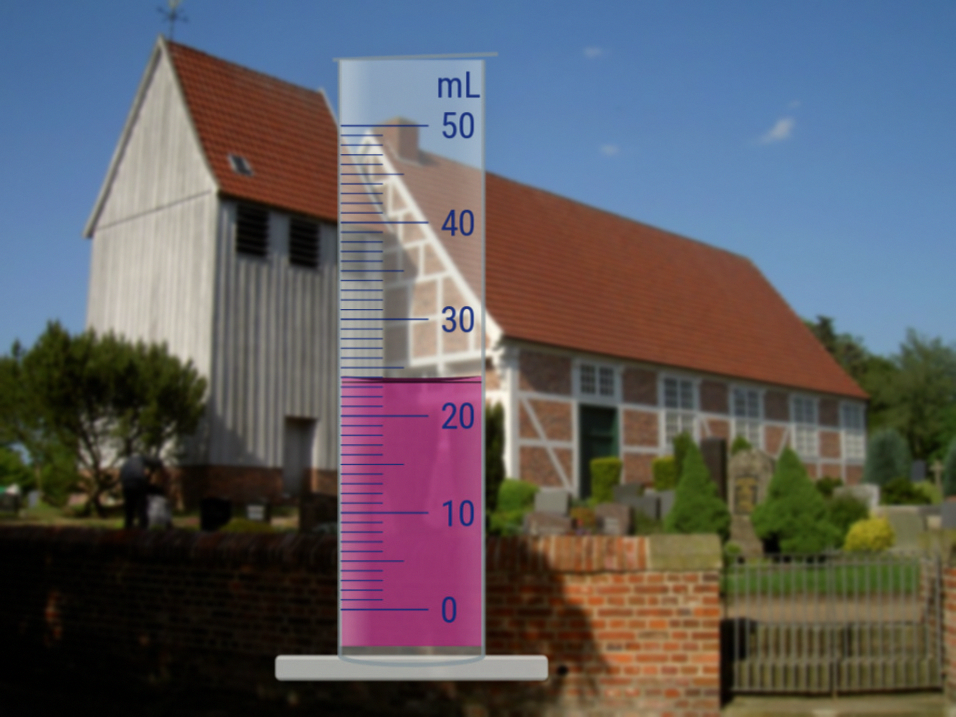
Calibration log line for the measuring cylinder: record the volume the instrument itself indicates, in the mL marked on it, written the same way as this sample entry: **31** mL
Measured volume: **23.5** mL
